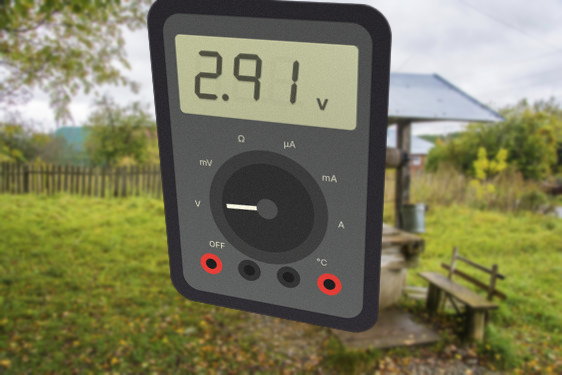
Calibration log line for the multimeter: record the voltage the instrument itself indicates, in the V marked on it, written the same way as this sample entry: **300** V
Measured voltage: **2.91** V
